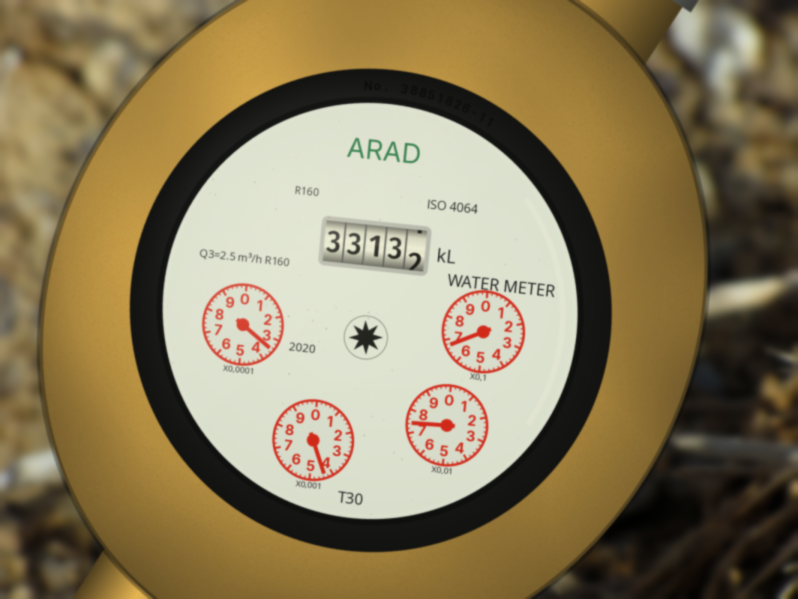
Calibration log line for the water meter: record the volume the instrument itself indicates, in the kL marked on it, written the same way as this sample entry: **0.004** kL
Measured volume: **33131.6743** kL
